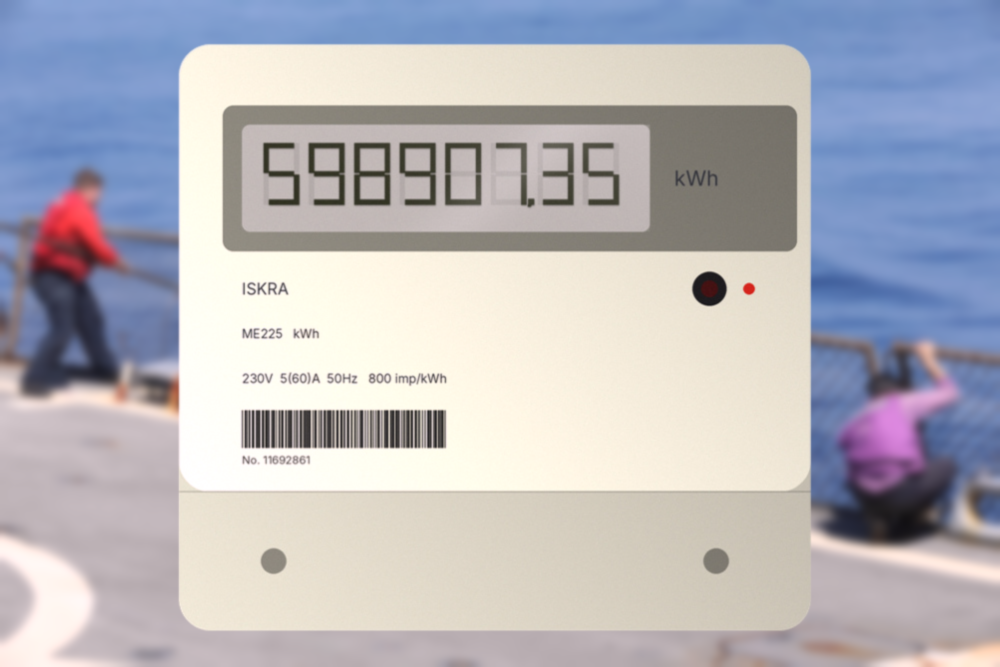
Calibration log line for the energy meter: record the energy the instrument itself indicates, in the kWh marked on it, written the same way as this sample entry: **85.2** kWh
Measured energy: **598907.35** kWh
